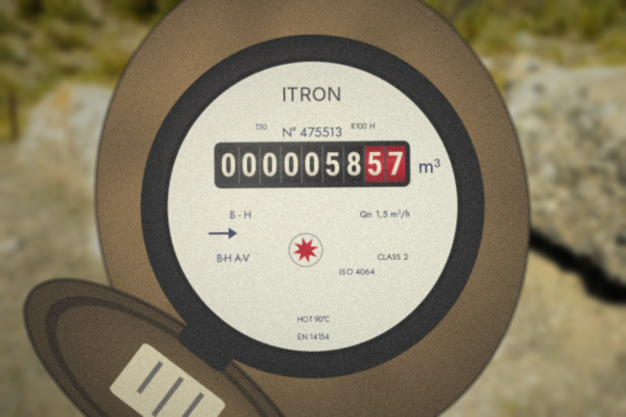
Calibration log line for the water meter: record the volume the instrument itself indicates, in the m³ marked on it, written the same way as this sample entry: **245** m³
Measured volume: **58.57** m³
